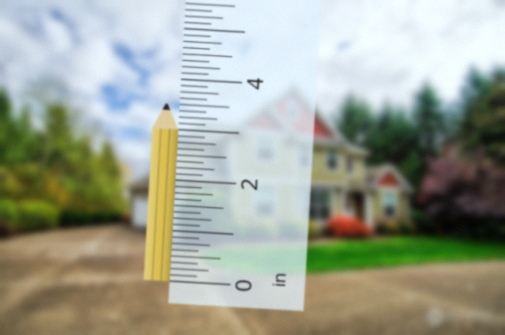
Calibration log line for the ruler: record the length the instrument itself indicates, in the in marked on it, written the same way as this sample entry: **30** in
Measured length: **3.5** in
